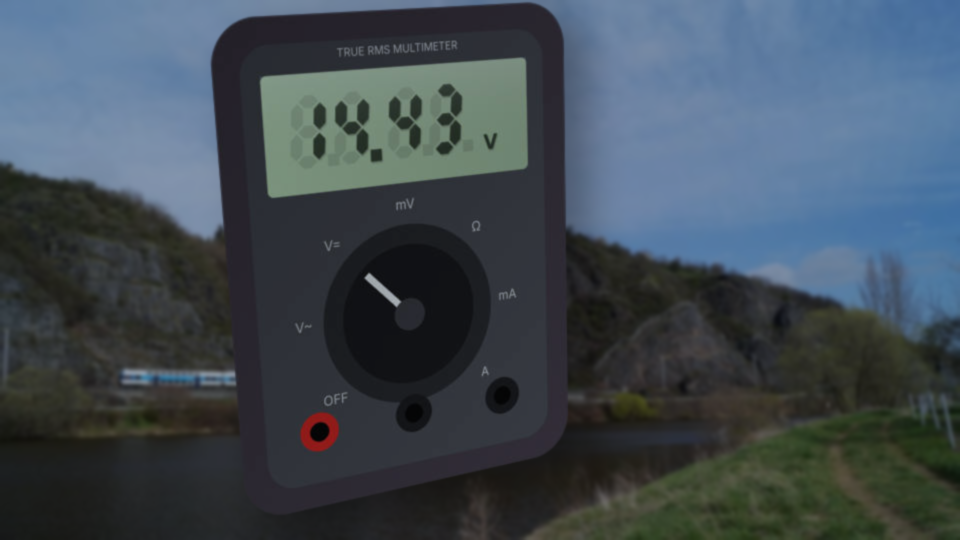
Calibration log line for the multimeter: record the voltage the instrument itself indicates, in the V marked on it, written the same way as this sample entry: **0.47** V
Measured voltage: **14.43** V
